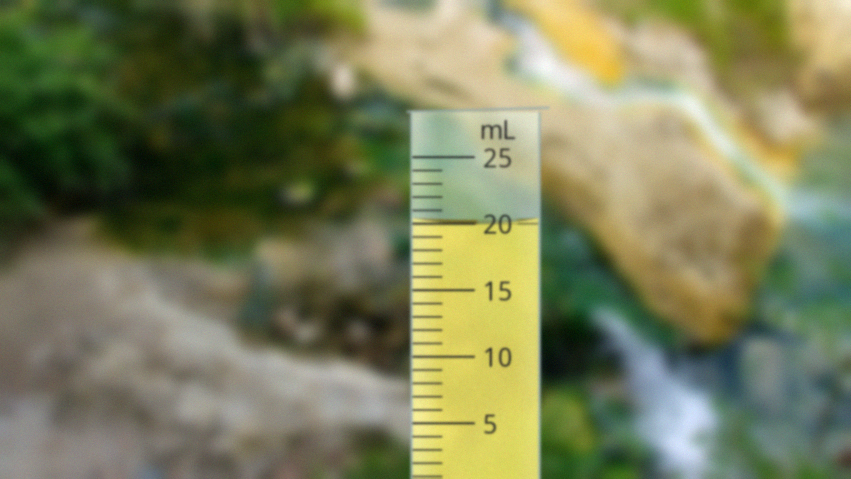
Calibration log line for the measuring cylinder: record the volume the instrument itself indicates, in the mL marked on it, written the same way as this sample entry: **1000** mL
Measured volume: **20** mL
